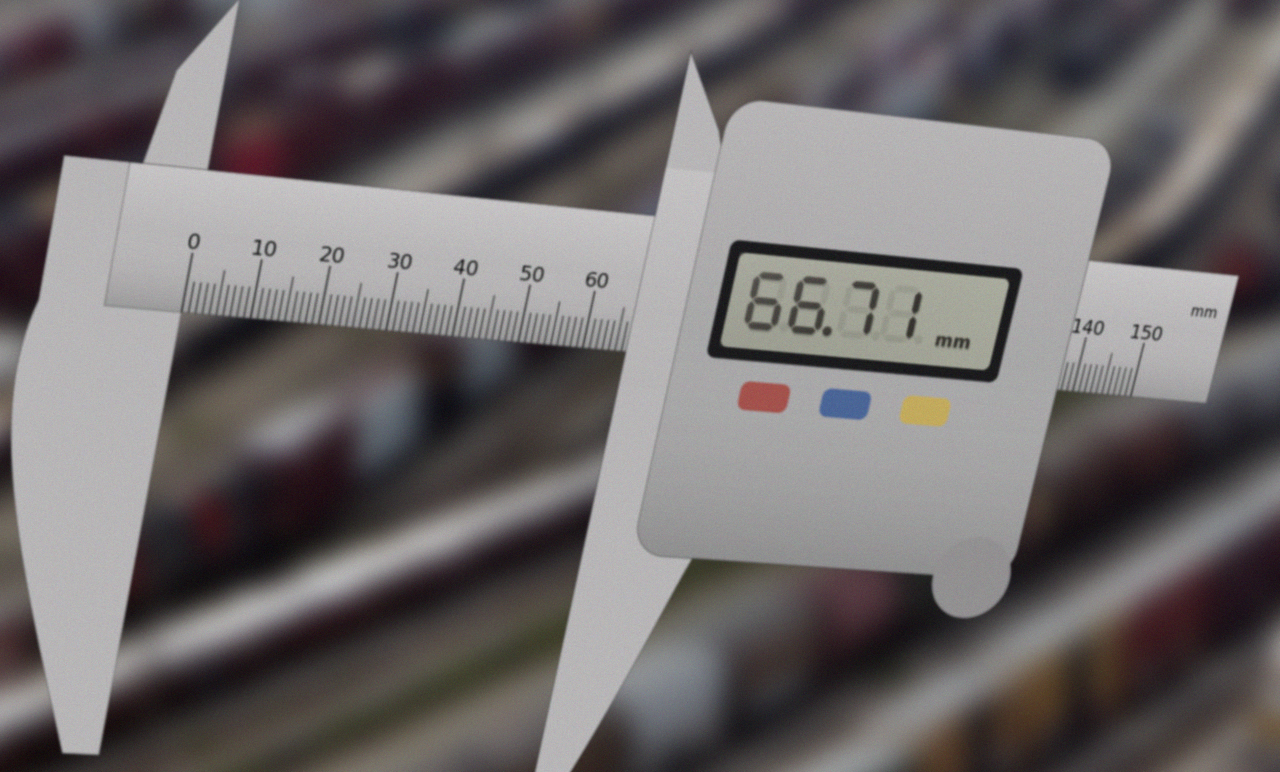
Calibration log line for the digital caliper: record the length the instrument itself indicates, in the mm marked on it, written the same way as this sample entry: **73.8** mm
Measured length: **66.71** mm
